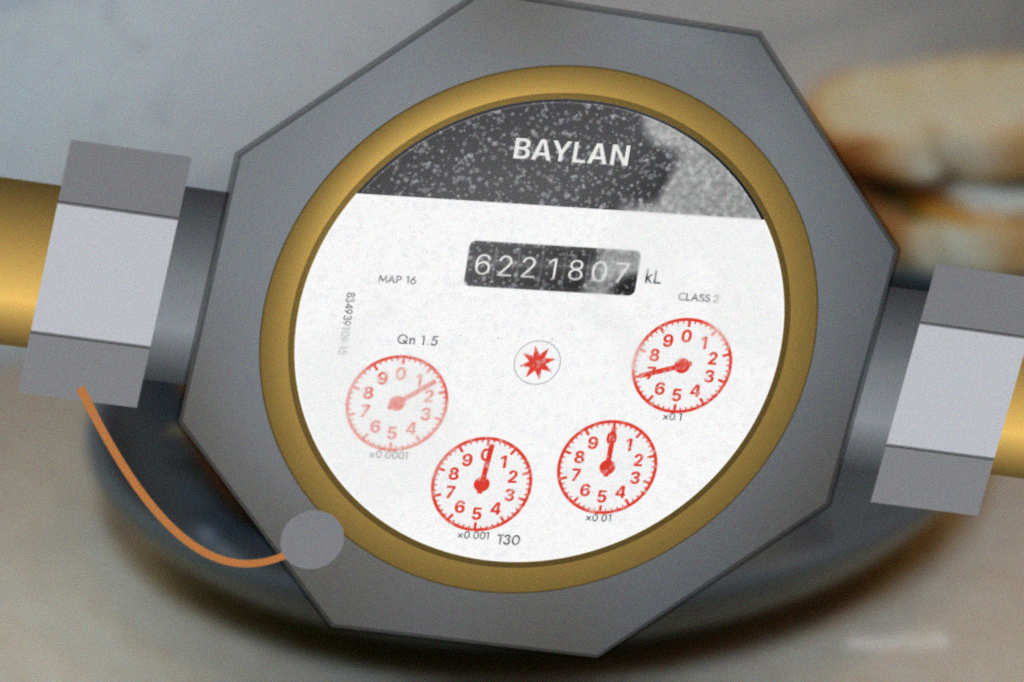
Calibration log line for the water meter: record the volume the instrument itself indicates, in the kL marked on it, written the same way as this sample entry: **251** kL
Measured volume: **6221807.7001** kL
